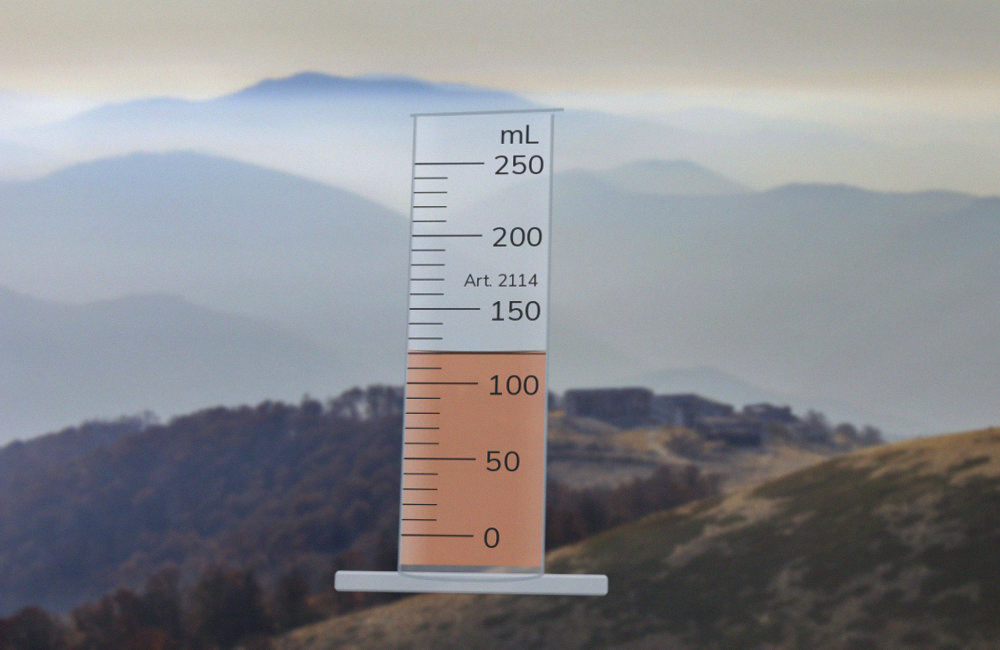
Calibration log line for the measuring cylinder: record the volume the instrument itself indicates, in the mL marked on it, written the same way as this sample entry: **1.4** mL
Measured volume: **120** mL
